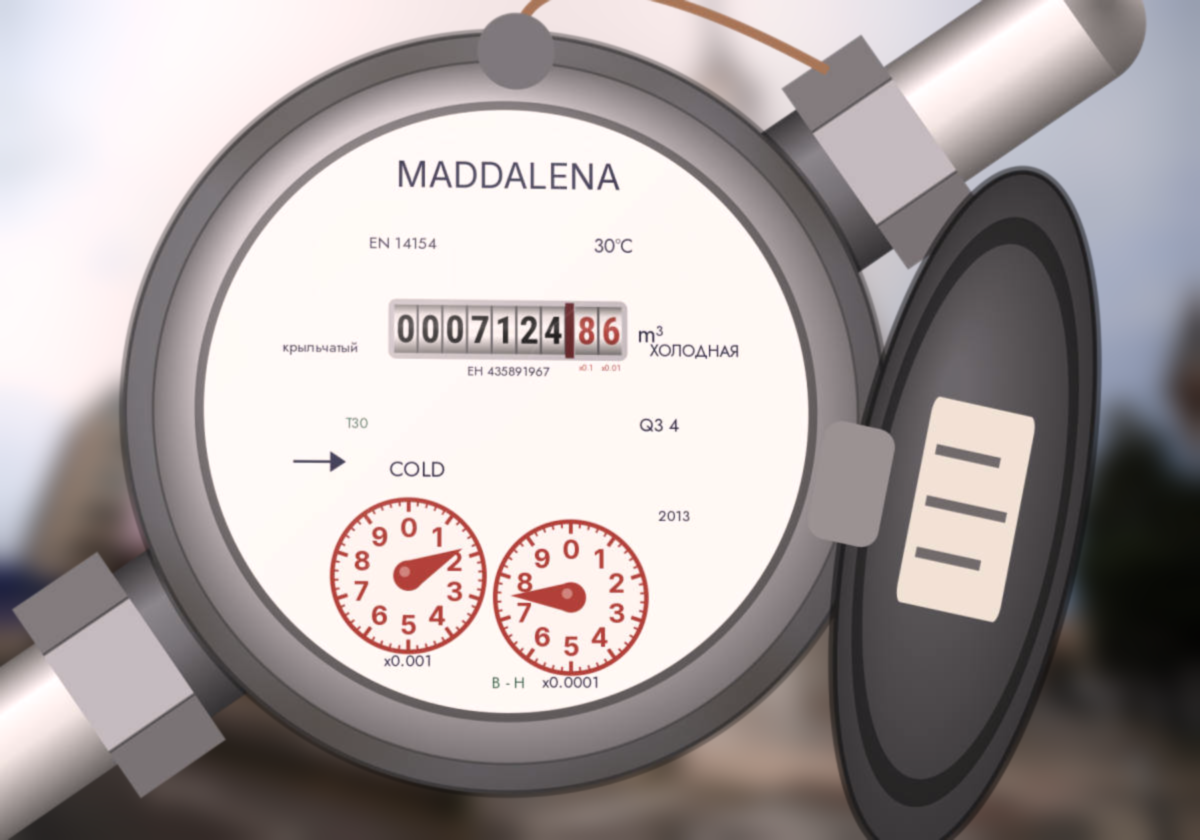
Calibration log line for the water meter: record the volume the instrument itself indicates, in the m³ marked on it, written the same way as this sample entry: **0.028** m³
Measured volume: **7124.8617** m³
